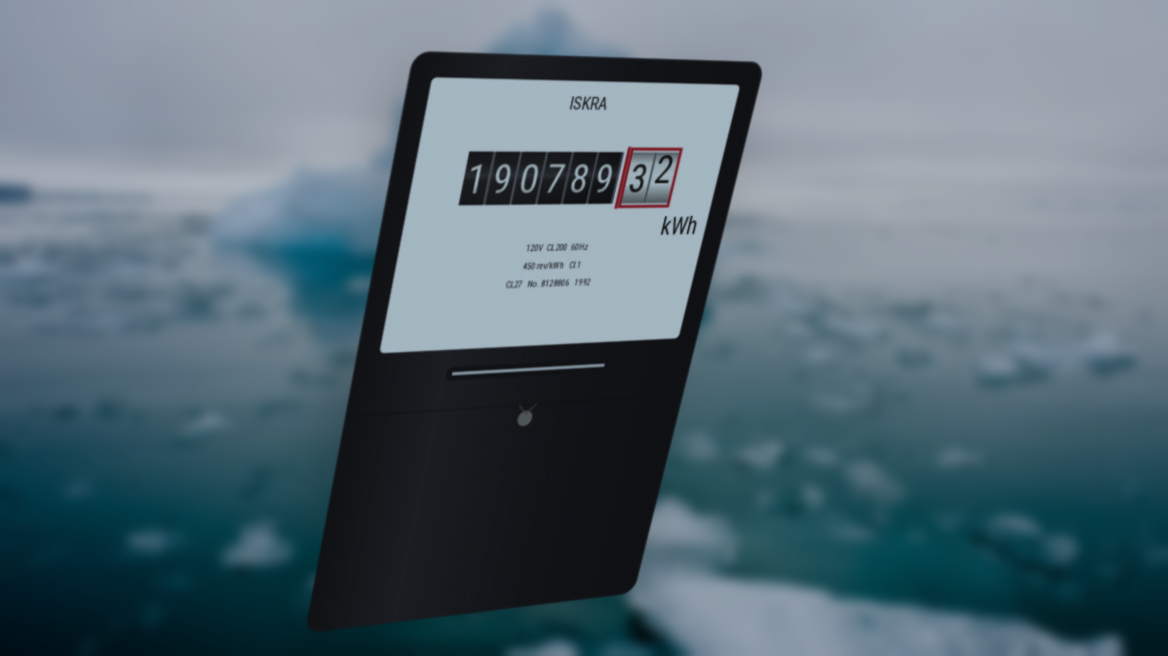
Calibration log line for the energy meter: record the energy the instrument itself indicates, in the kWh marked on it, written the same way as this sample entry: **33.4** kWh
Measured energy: **190789.32** kWh
